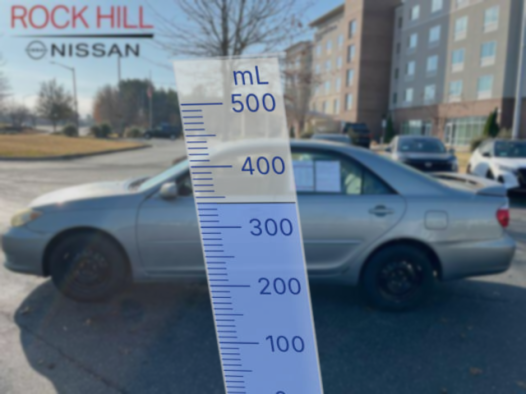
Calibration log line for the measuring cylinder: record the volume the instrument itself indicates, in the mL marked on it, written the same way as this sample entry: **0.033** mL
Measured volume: **340** mL
